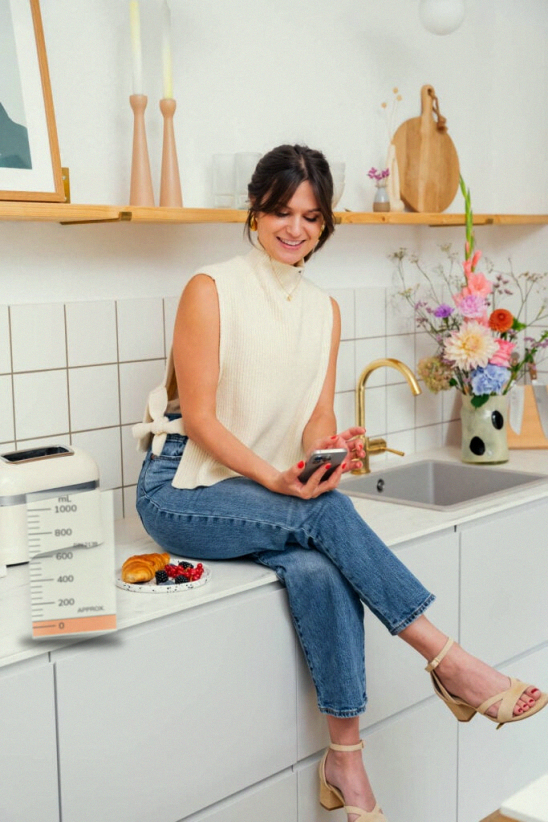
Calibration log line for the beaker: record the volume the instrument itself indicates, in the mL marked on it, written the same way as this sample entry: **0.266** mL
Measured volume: **50** mL
